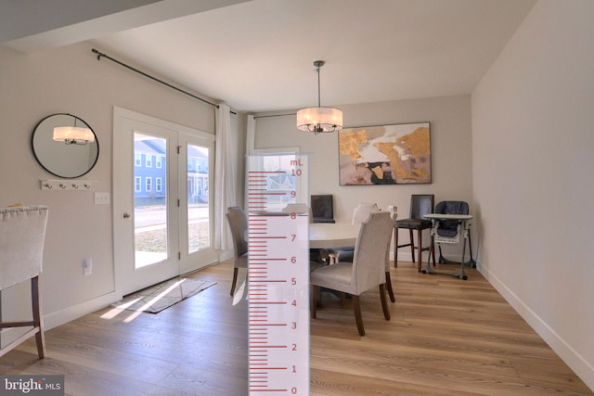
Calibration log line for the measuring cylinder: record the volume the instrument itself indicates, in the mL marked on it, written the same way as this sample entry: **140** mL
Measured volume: **8** mL
